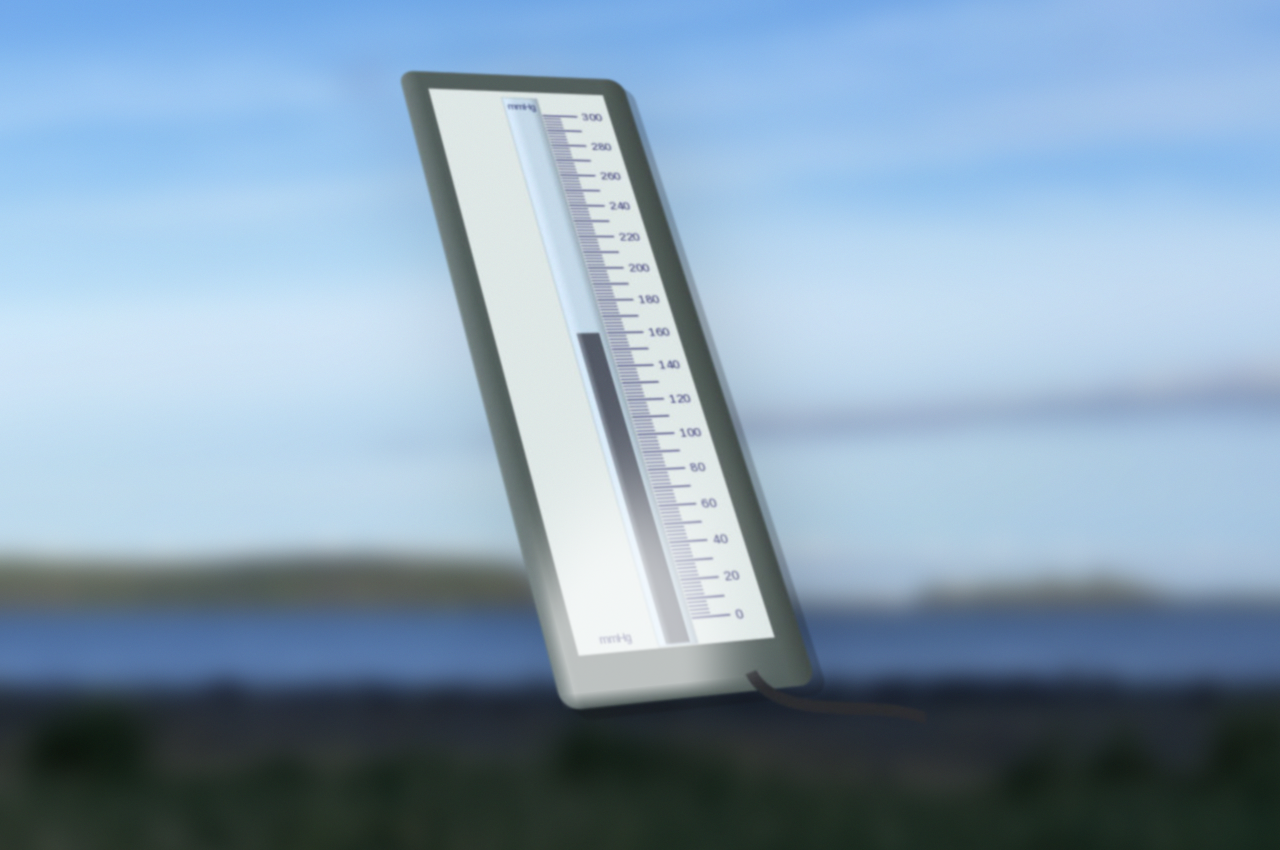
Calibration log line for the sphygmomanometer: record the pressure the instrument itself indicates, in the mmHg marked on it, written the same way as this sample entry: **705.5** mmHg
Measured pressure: **160** mmHg
